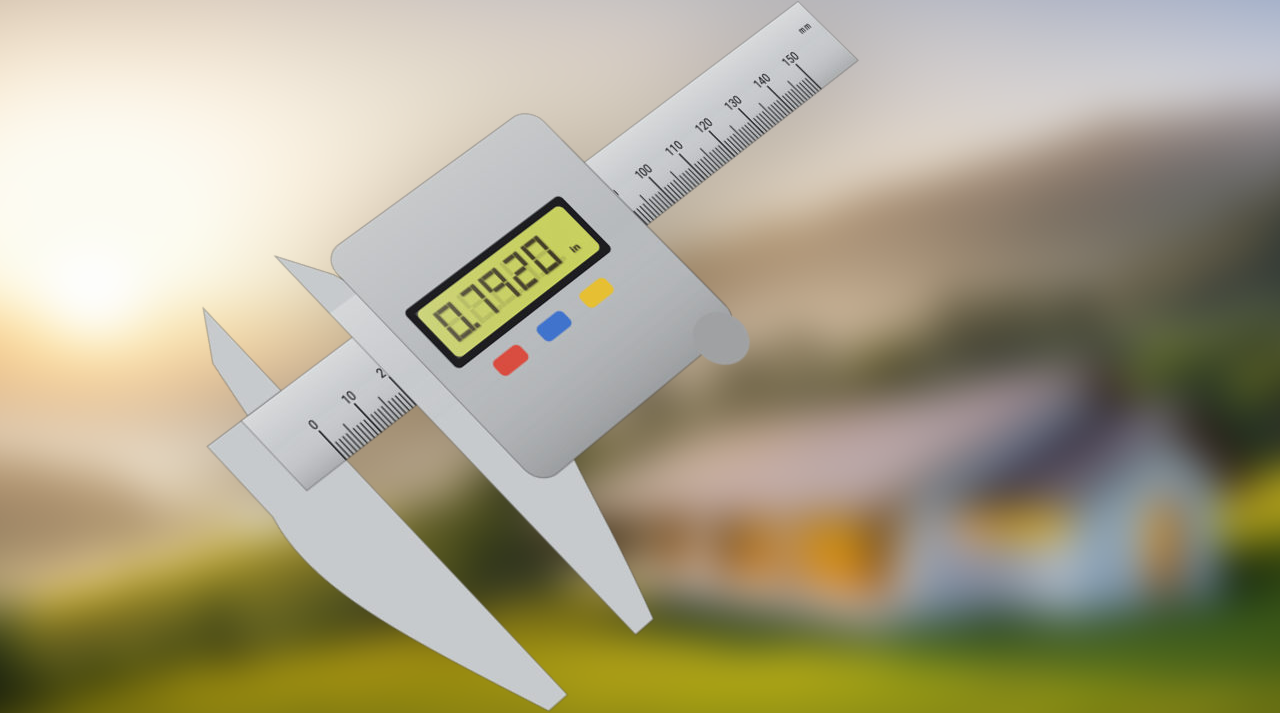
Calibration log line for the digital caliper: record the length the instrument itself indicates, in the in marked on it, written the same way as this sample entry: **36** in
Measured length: **0.7920** in
